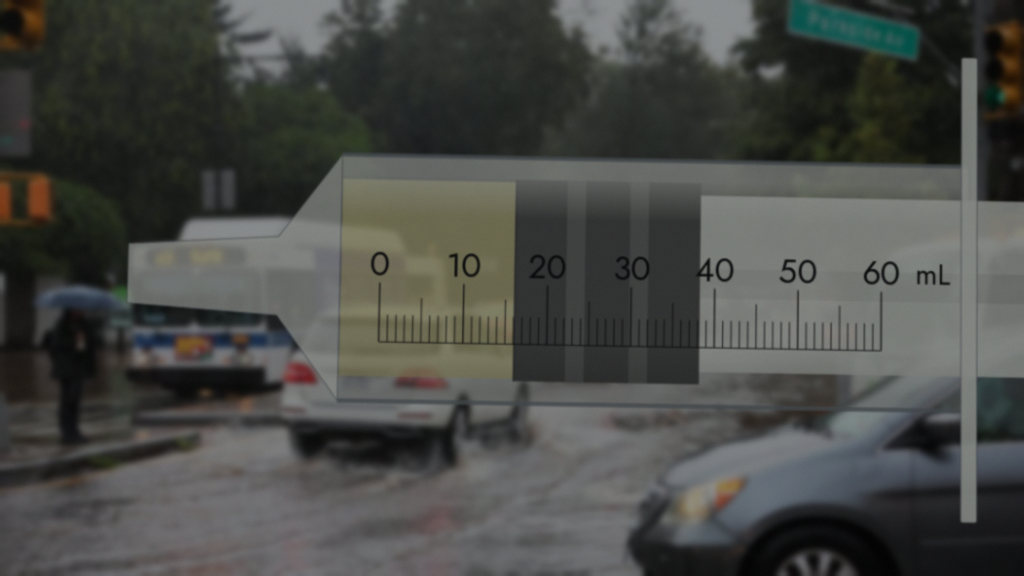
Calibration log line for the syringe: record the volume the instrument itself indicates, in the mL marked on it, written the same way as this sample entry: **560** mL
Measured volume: **16** mL
